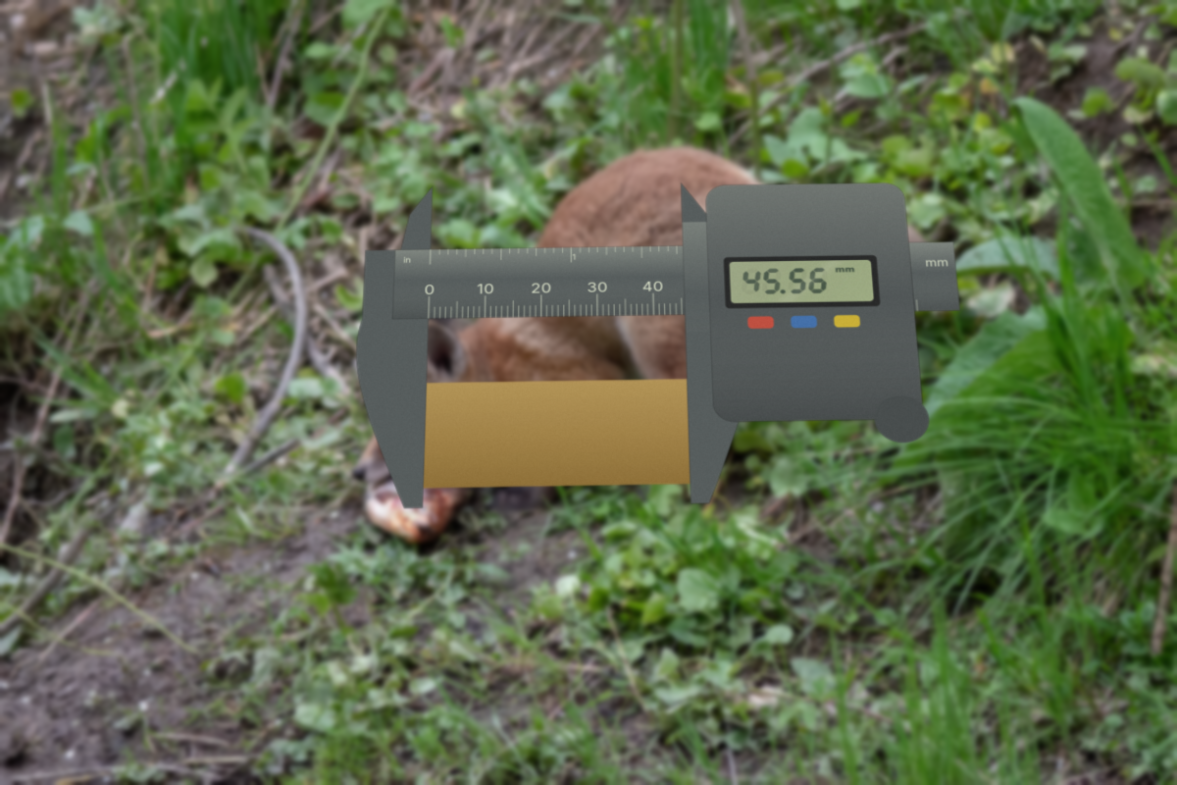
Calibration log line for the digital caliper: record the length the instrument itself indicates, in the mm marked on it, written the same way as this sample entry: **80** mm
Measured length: **45.56** mm
